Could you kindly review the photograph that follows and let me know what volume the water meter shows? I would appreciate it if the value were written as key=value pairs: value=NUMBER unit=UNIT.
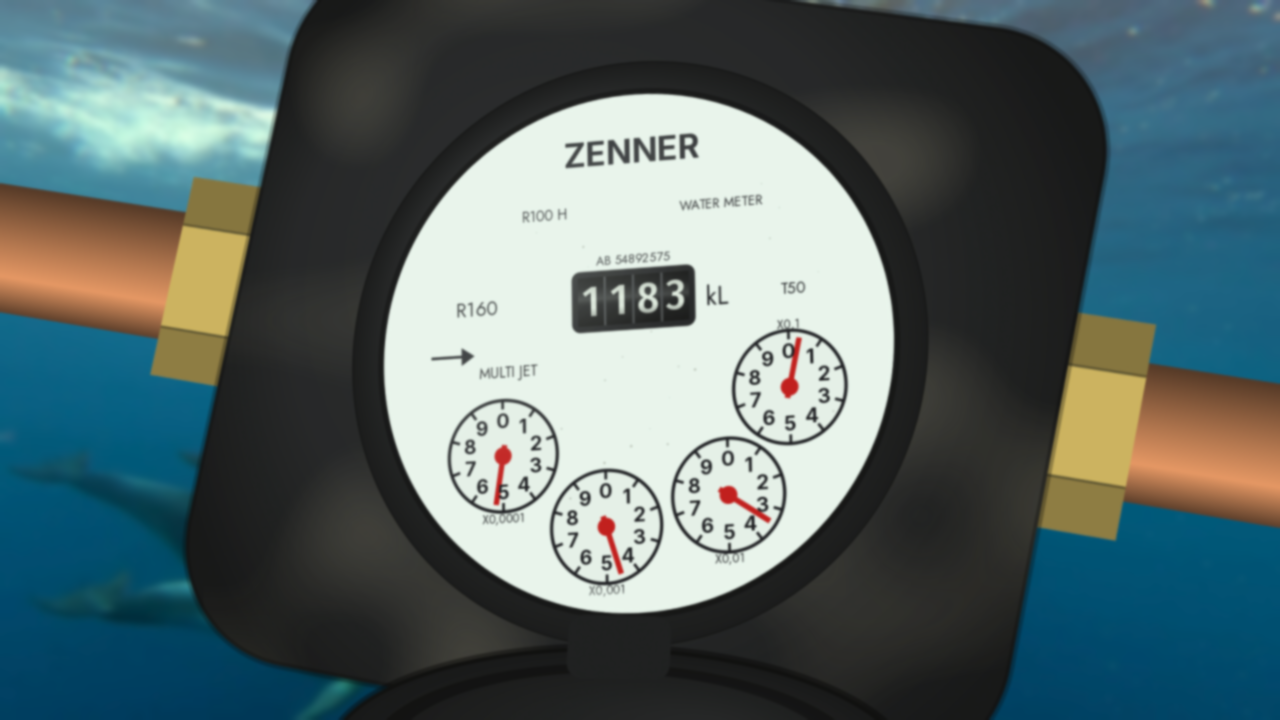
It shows value=1183.0345 unit=kL
